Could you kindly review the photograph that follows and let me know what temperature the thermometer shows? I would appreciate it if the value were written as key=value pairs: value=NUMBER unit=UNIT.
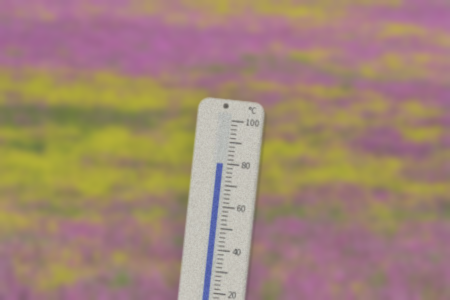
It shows value=80 unit=°C
